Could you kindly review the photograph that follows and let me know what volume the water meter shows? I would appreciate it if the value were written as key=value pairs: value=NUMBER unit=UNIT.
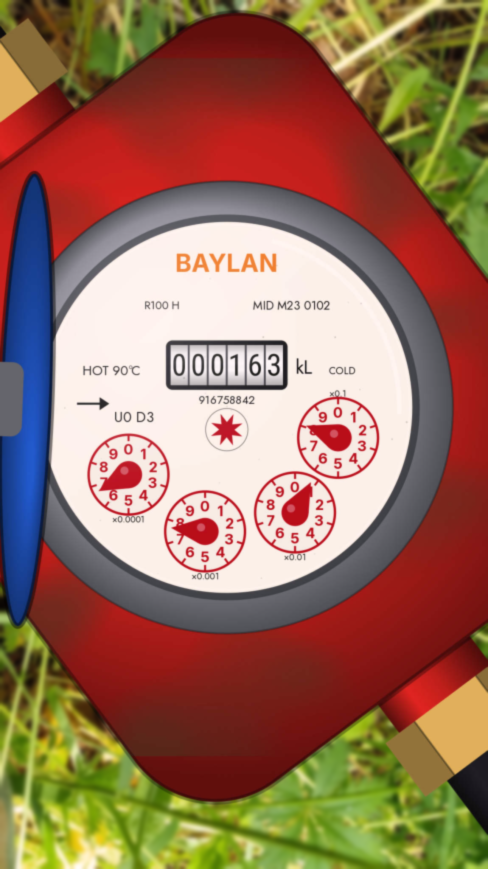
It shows value=163.8076 unit=kL
